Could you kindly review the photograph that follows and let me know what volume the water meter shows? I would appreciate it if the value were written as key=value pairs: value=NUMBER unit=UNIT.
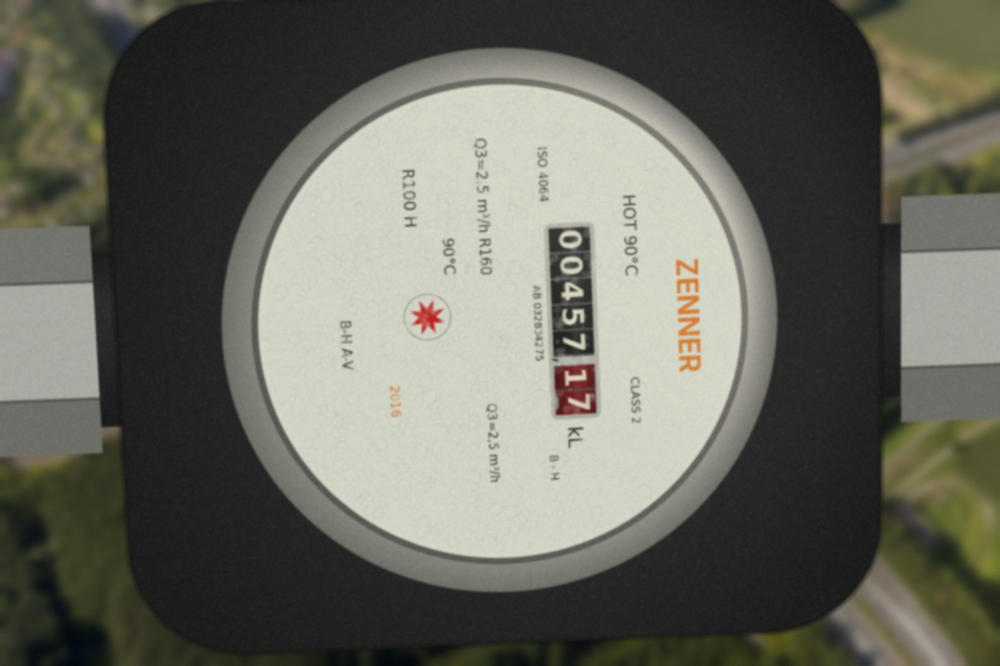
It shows value=457.17 unit=kL
